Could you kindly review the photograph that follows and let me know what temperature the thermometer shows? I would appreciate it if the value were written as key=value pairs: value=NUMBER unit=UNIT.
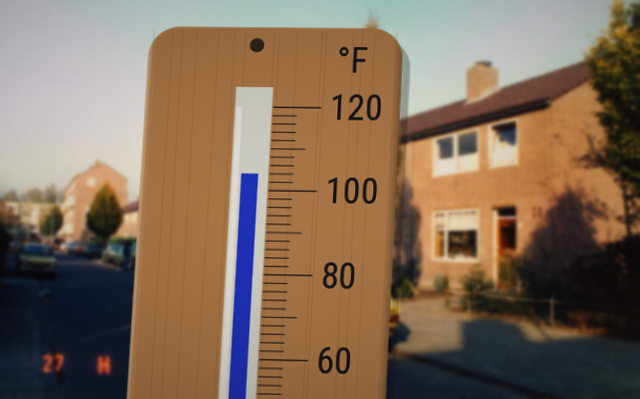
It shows value=104 unit=°F
